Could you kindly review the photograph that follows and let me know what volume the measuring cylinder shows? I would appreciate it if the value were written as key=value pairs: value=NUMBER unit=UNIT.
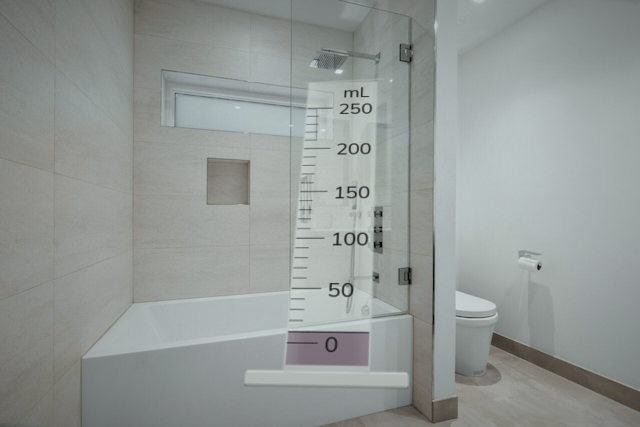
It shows value=10 unit=mL
